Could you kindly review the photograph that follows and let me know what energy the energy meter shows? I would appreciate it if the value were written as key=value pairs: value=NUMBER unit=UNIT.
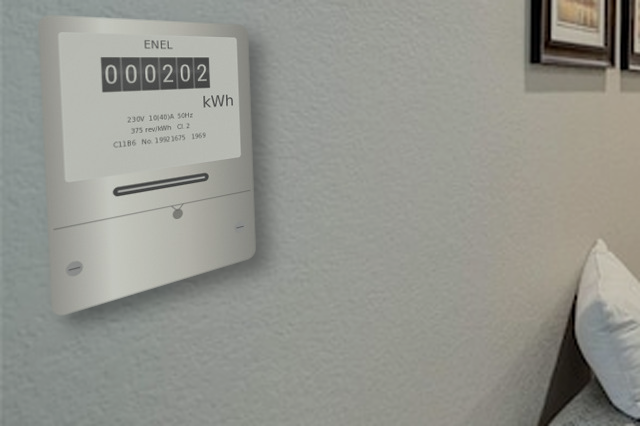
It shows value=202 unit=kWh
